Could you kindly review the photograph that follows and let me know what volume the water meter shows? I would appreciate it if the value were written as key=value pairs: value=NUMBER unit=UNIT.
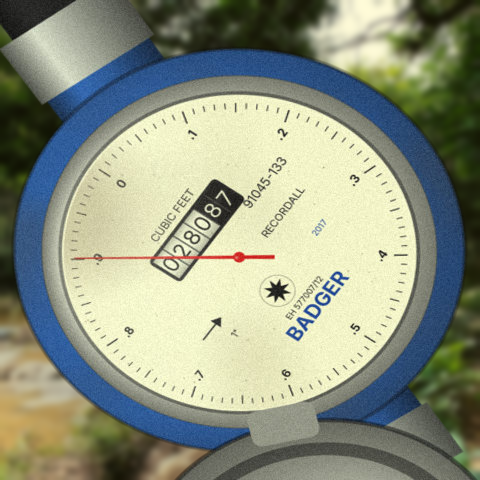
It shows value=28086.90 unit=ft³
